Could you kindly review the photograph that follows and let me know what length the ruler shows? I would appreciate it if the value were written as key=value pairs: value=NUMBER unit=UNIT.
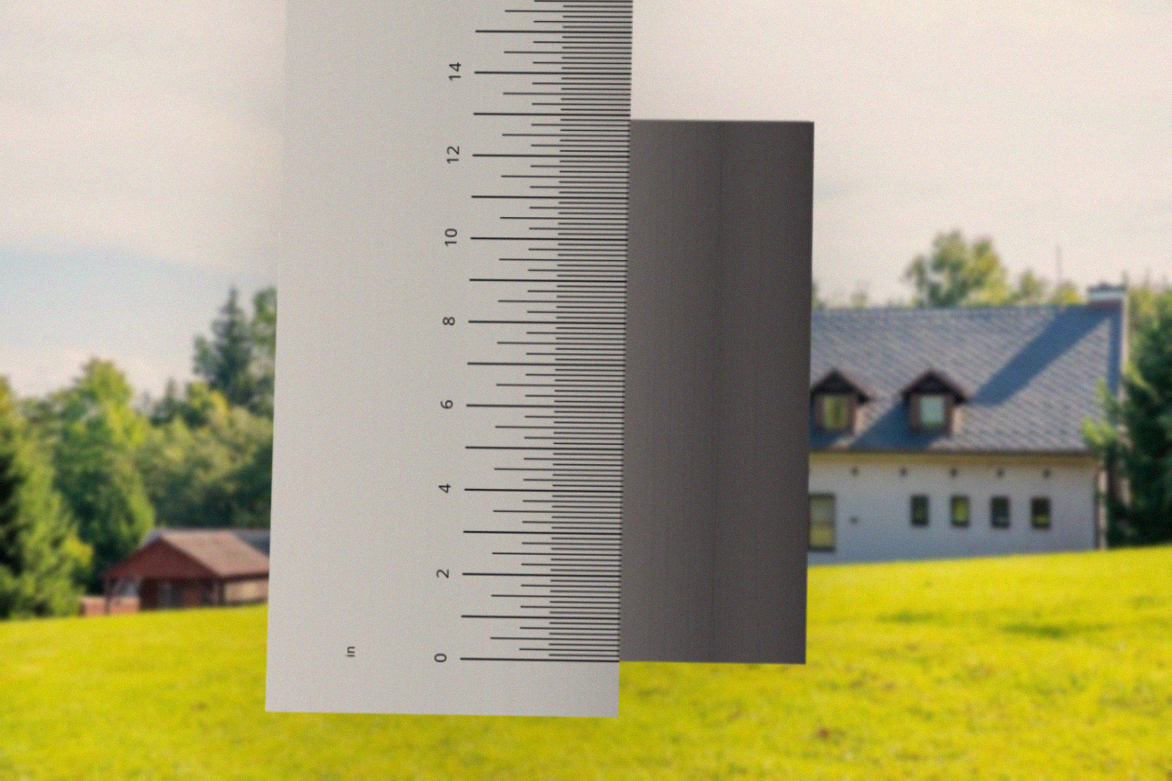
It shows value=12.875 unit=in
